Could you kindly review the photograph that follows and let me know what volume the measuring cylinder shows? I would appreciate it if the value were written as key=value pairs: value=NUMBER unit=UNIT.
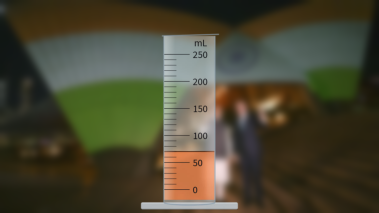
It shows value=70 unit=mL
